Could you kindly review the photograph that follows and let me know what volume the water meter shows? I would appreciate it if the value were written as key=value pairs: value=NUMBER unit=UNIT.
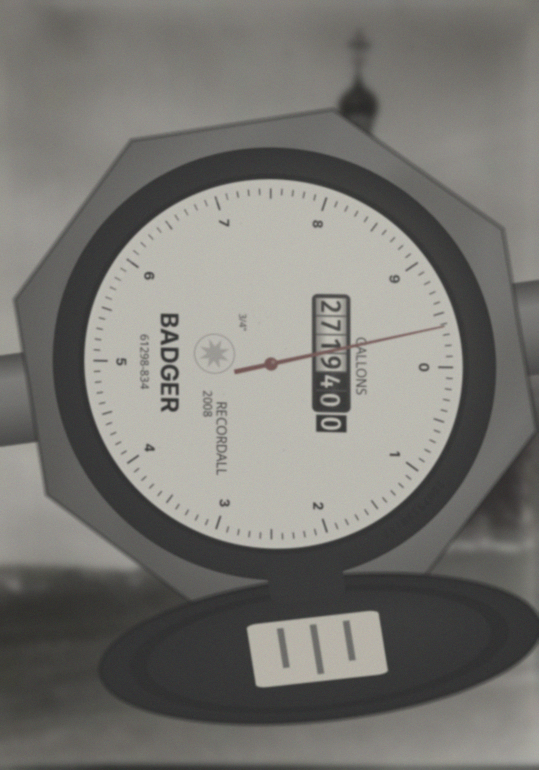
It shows value=2719399.6 unit=gal
